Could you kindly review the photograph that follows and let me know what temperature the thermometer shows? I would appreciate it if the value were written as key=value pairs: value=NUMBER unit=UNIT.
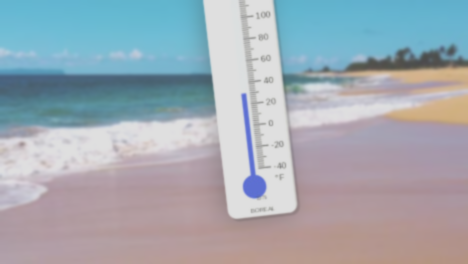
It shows value=30 unit=°F
